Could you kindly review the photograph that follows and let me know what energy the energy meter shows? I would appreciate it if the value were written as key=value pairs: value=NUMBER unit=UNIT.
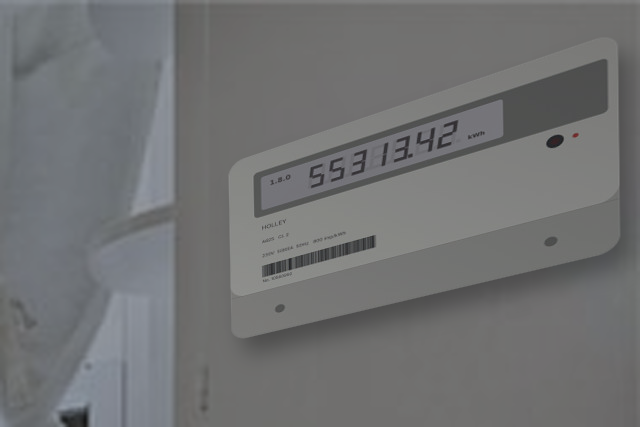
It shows value=55313.42 unit=kWh
